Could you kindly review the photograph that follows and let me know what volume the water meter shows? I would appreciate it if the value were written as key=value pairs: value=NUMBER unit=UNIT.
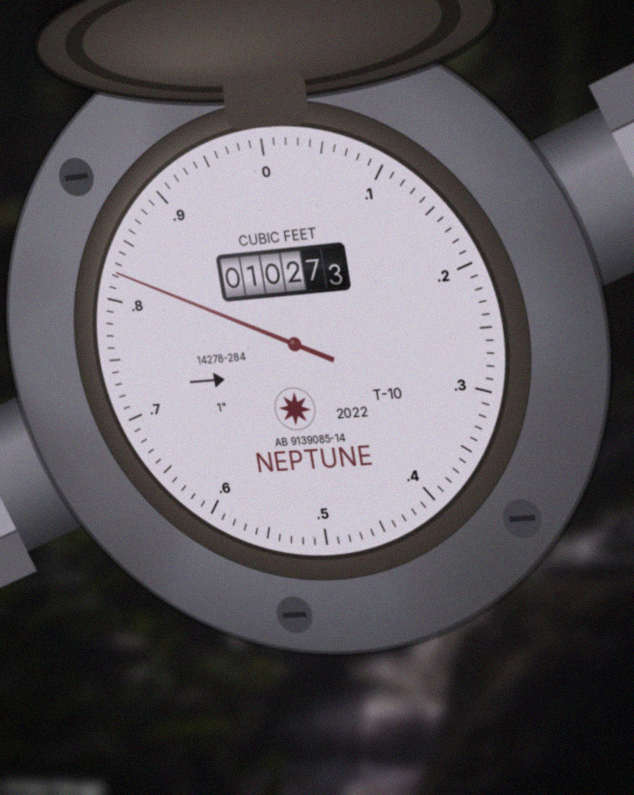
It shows value=10272.82 unit=ft³
